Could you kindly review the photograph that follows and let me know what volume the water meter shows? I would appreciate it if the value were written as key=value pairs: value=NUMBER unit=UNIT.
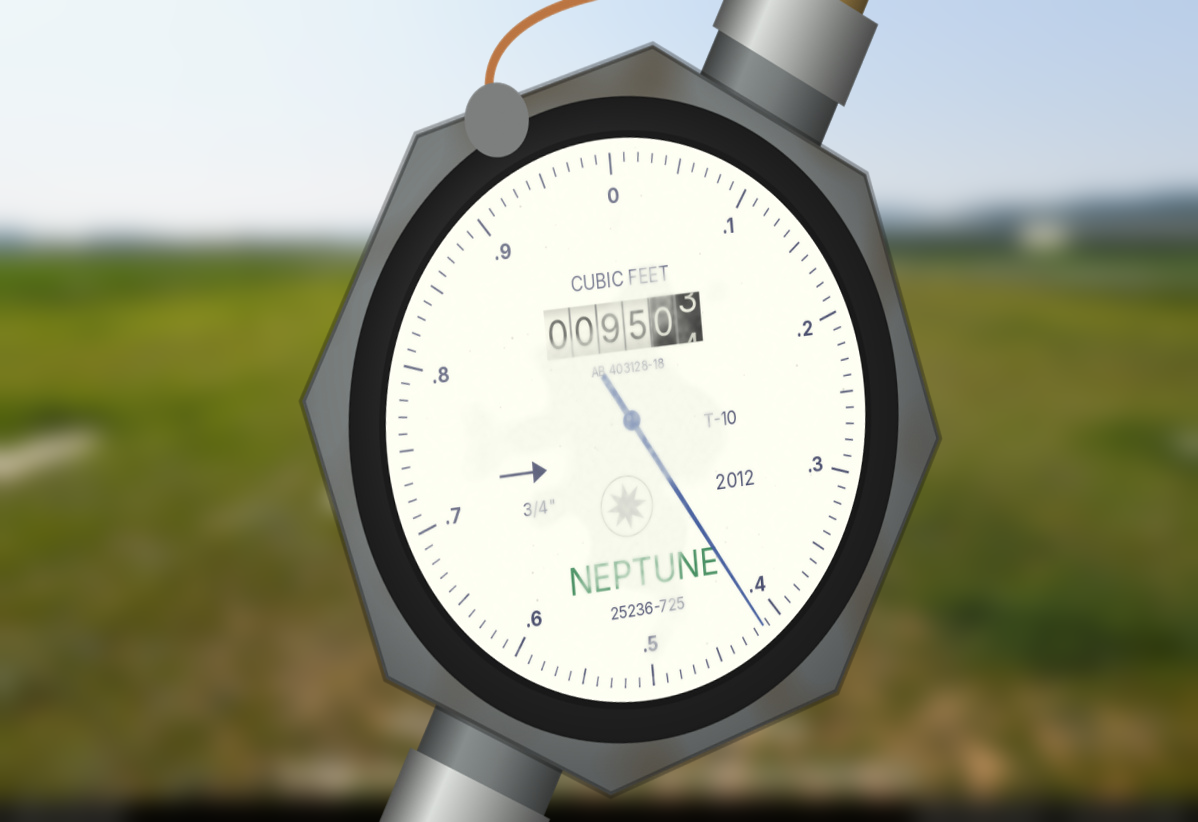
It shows value=9503.41 unit=ft³
